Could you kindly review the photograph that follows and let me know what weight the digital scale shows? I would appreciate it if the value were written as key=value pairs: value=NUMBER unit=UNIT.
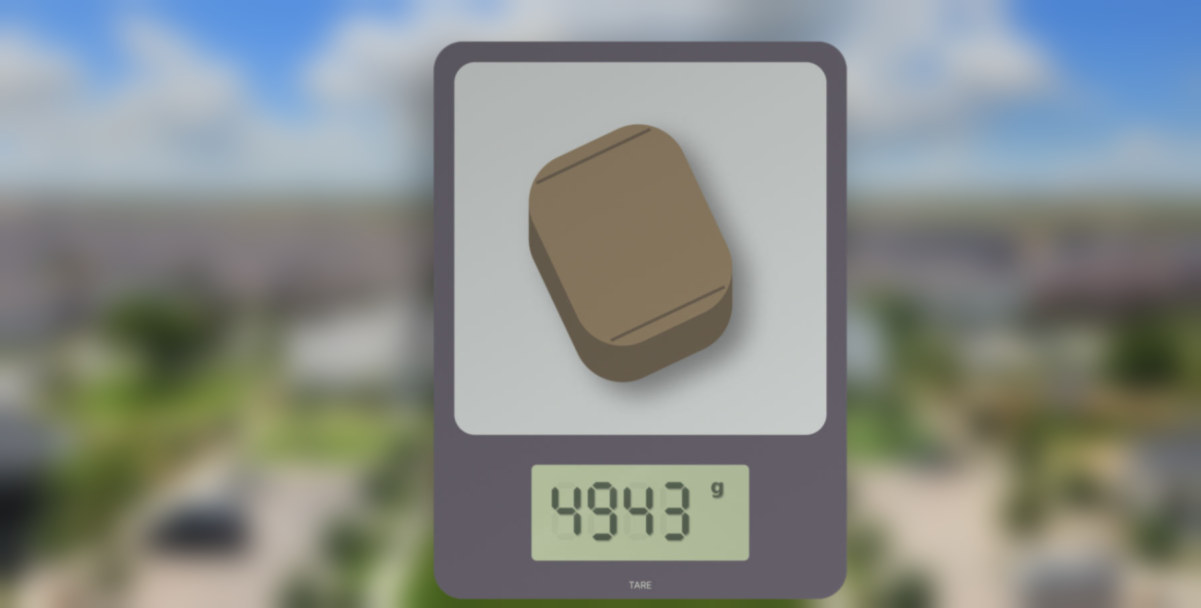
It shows value=4943 unit=g
